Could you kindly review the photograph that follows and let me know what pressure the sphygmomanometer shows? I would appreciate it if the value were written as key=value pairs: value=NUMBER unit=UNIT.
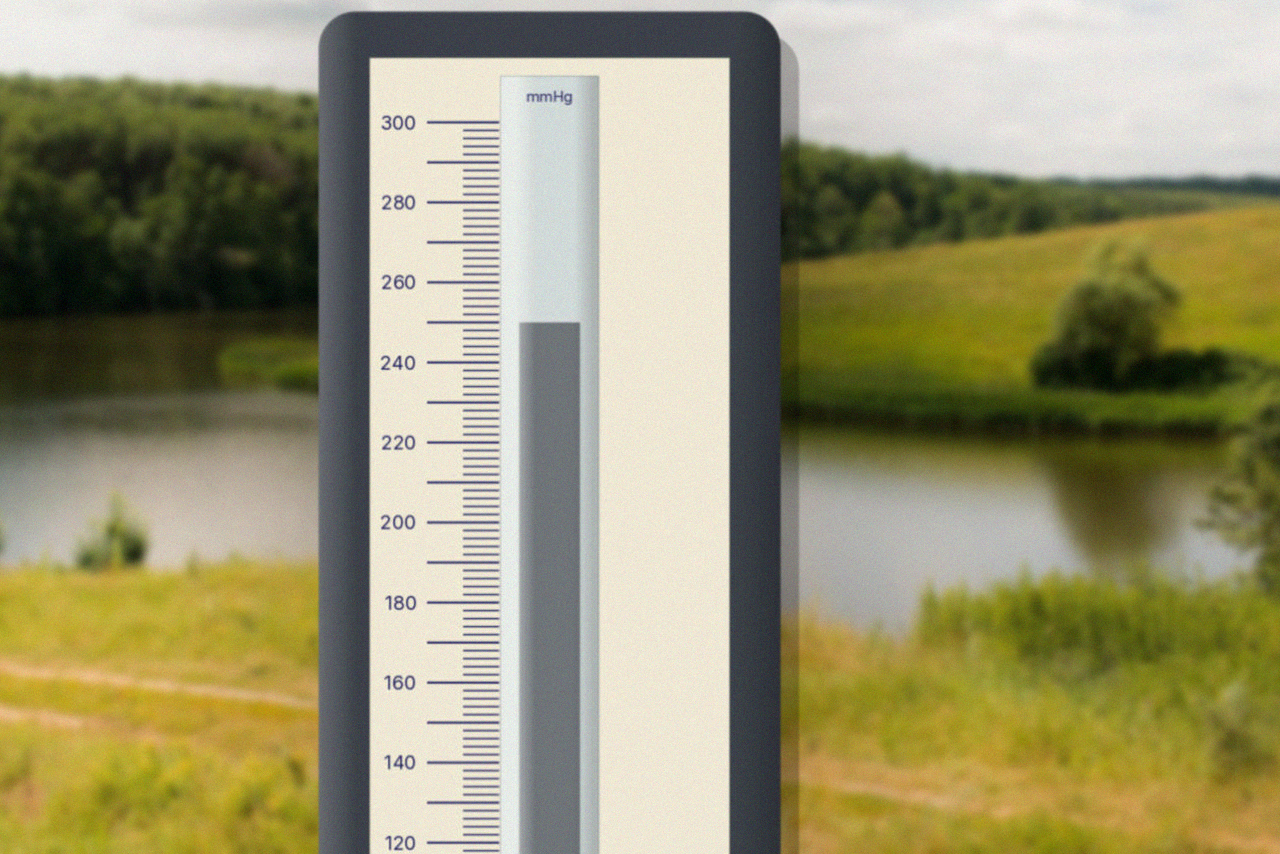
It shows value=250 unit=mmHg
